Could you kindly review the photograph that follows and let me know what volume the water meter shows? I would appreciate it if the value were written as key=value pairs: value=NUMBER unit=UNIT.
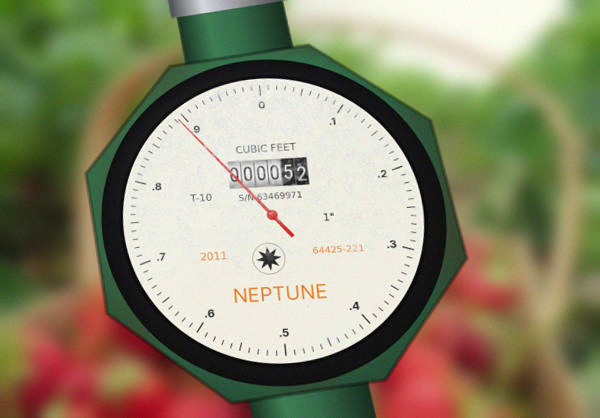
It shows value=51.89 unit=ft³
